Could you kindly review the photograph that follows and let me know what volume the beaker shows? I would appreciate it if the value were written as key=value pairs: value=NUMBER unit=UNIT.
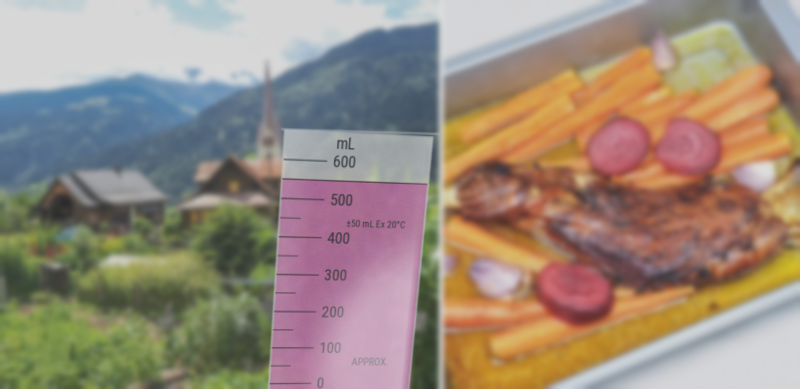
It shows value=550 unit=mL
